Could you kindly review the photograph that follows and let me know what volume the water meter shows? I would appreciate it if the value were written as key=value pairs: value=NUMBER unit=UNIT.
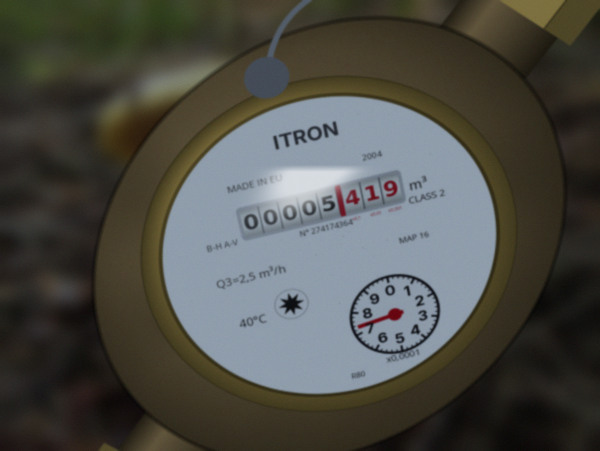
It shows value=5.4197 unit=m³
